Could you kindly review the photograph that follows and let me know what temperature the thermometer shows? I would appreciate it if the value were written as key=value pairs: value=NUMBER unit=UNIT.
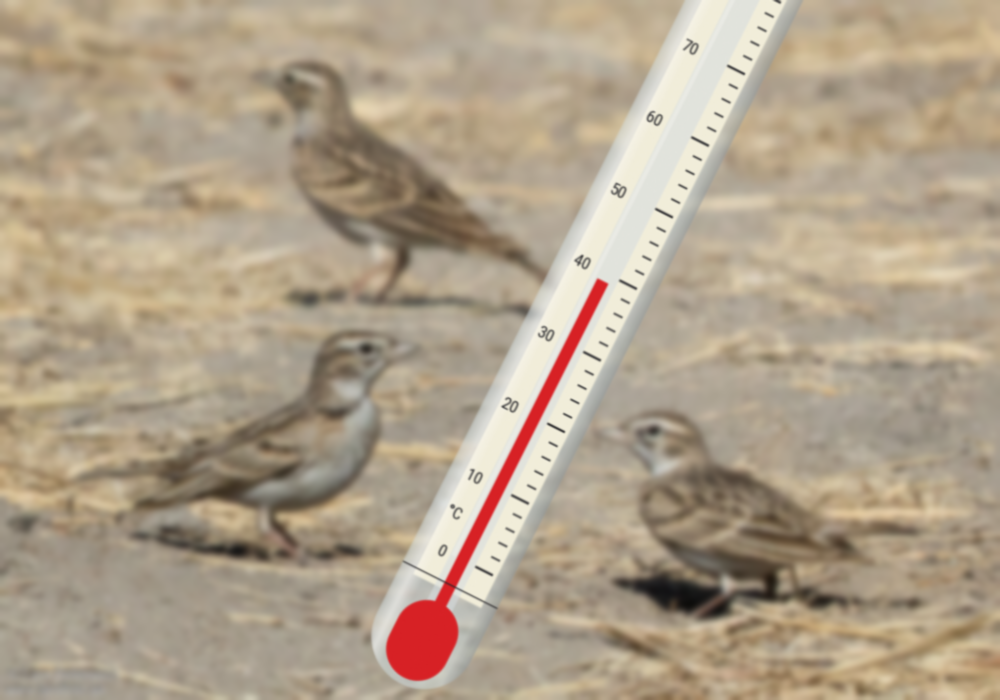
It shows value=39 unit=°C
